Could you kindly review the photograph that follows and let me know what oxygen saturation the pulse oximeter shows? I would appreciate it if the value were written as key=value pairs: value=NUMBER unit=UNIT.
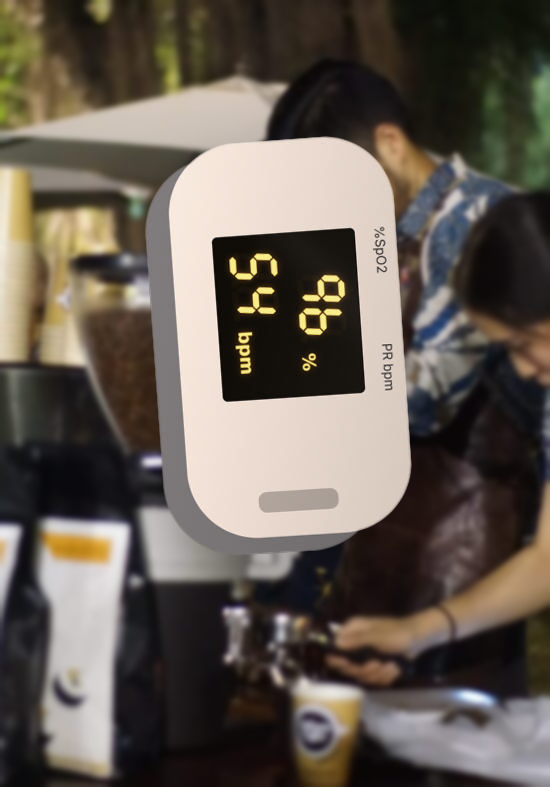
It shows value=96 unit=%
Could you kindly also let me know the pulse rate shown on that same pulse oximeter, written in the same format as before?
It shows value=54 unit=bpm
